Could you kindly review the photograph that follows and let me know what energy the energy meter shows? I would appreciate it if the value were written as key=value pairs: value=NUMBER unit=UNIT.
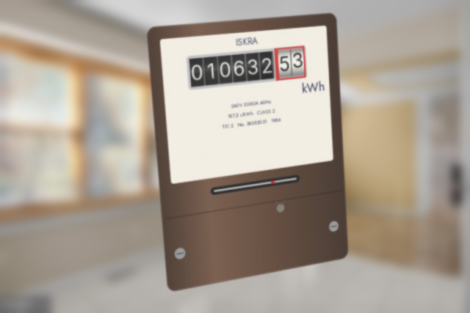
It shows value=10632.53 unit=kWh
